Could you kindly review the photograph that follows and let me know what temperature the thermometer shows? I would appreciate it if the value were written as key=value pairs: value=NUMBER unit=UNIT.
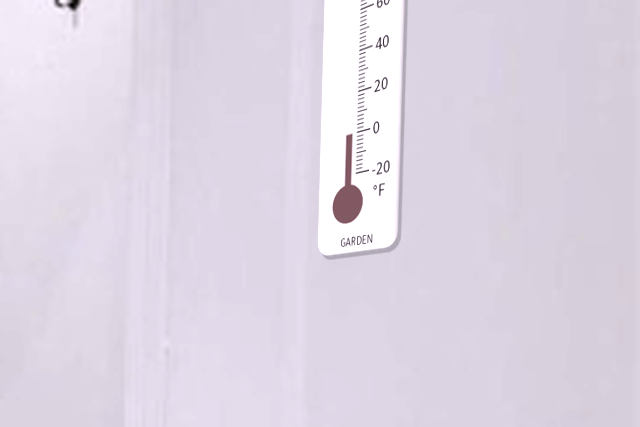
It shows value=0 unit=°F
